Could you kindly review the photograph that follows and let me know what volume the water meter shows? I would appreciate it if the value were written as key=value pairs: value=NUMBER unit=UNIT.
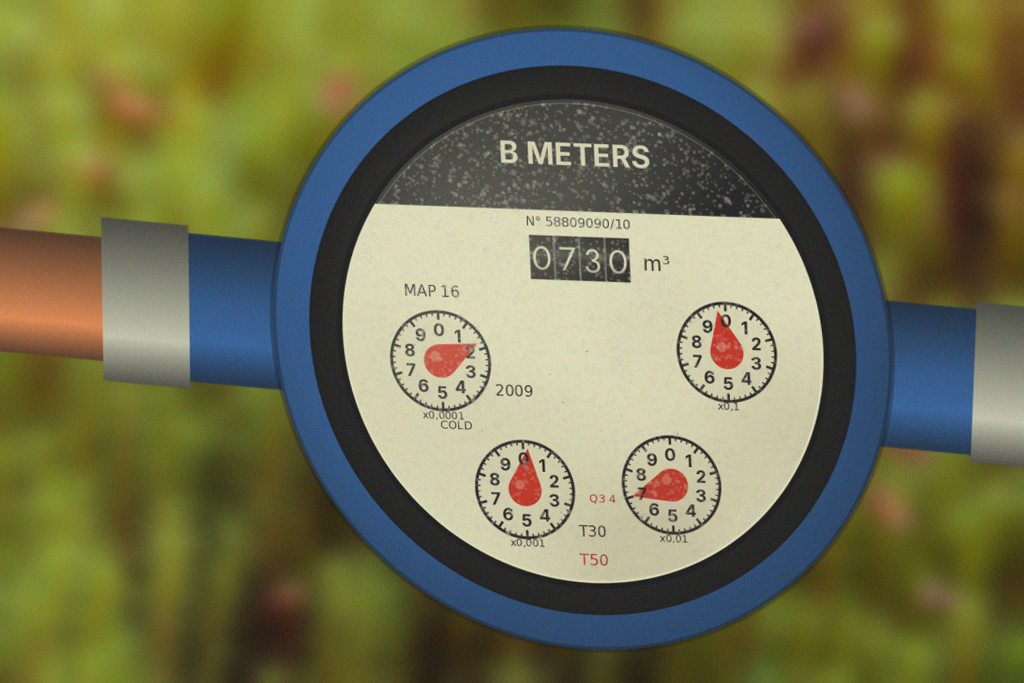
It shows value=729.9701 unit=m³
